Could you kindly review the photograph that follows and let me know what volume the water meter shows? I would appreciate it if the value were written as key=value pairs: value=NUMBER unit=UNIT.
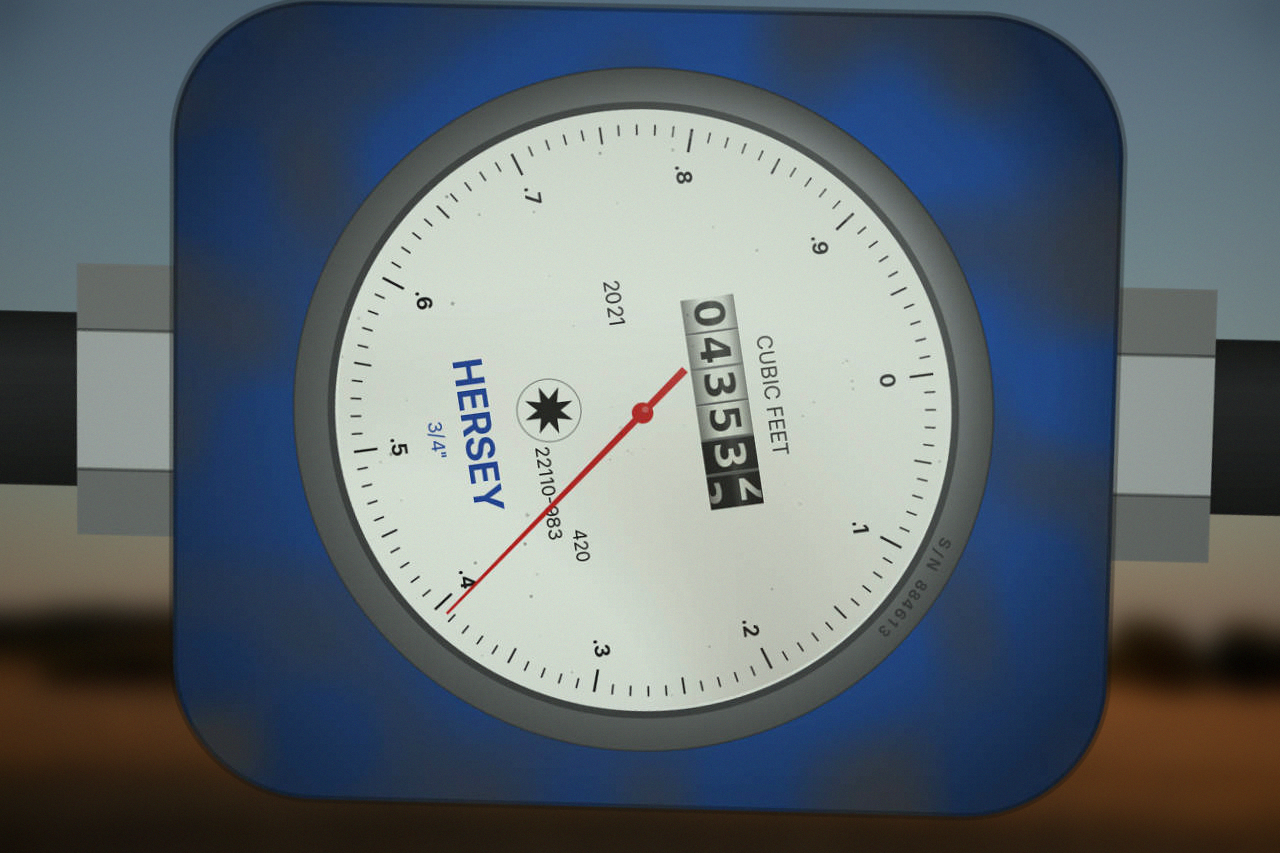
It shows value=43532.39 unit=ft³
